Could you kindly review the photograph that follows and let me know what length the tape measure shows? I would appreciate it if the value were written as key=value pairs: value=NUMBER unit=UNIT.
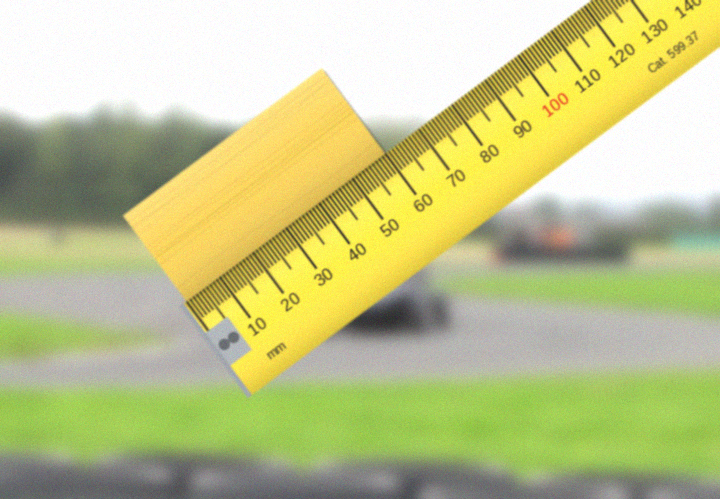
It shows value=60 unit=mm
